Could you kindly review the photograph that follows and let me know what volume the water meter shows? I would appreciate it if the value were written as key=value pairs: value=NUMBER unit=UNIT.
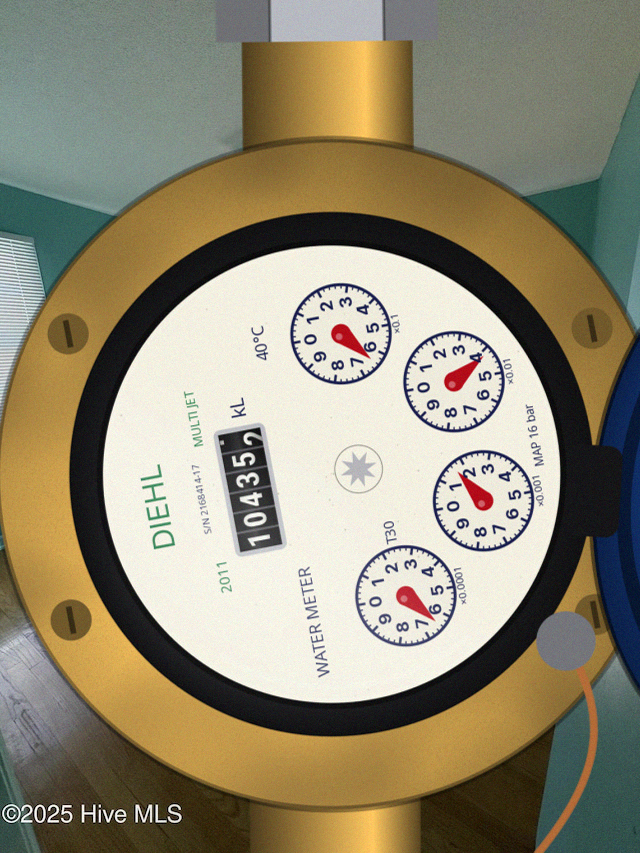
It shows value=104351.6416 unit=kL
